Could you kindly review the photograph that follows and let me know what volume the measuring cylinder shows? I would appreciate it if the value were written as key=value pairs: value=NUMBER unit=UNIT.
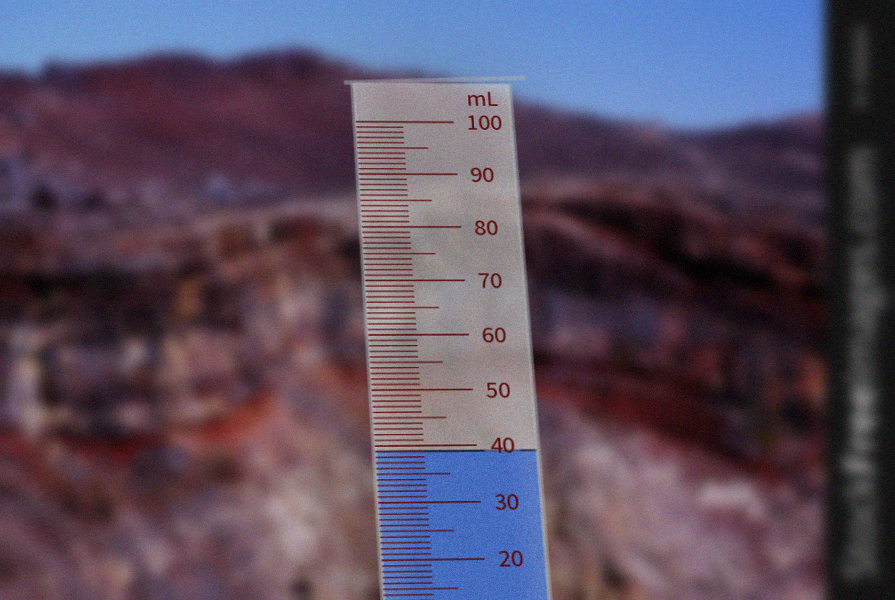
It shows value=39 unit=mL
